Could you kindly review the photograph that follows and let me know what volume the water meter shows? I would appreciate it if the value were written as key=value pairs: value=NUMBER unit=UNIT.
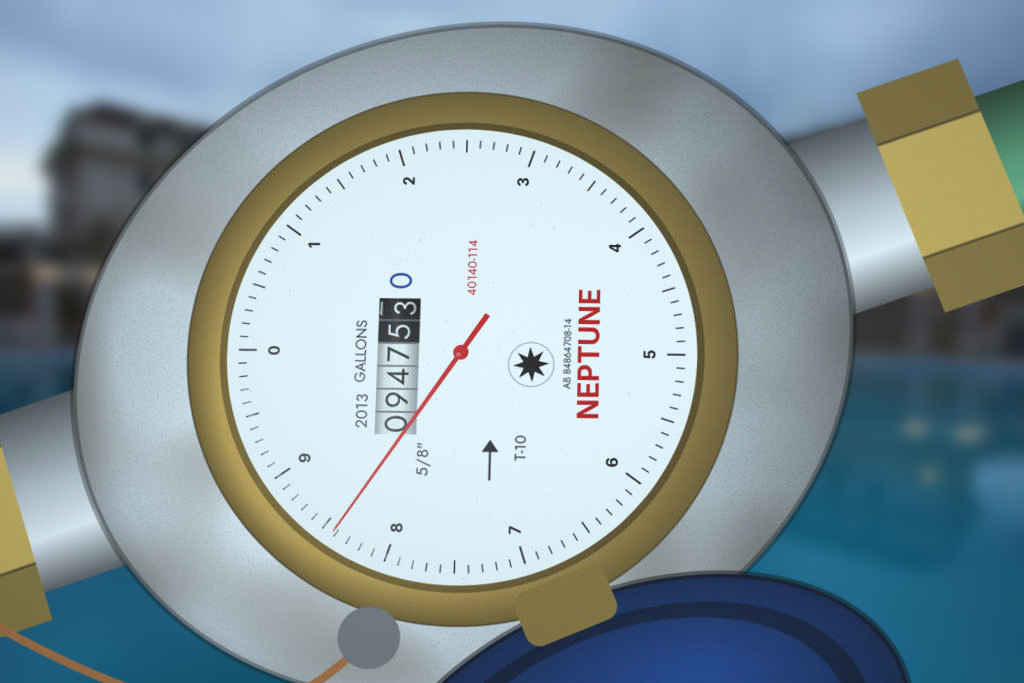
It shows value=947528.4 unit=gal
